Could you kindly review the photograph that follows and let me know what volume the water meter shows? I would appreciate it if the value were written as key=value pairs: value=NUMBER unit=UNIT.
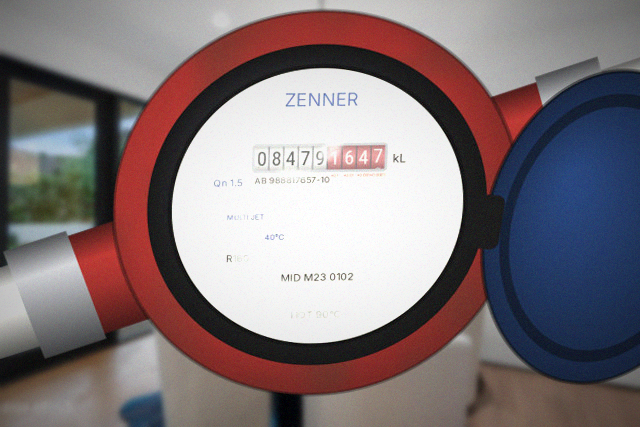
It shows value=8479.1647 unit=kL
